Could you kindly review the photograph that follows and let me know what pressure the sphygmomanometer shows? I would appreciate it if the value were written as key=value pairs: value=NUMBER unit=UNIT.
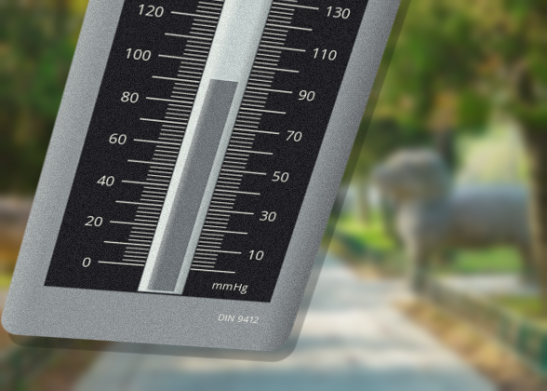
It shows value=92 unit=mmHg
